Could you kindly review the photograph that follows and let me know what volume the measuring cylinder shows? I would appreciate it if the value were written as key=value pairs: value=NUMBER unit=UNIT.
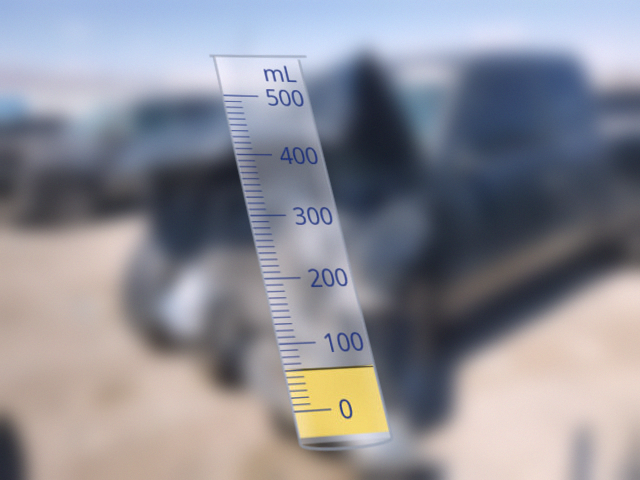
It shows value=60 unit=mL
